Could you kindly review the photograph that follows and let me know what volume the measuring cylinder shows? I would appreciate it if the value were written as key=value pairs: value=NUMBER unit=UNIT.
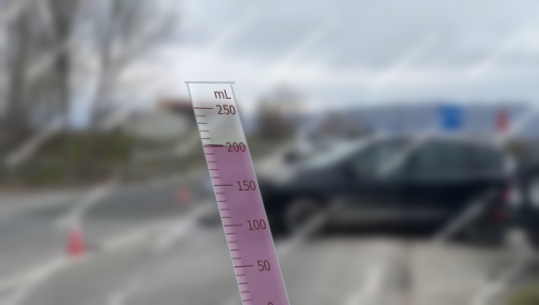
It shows value=200 unit=mL
